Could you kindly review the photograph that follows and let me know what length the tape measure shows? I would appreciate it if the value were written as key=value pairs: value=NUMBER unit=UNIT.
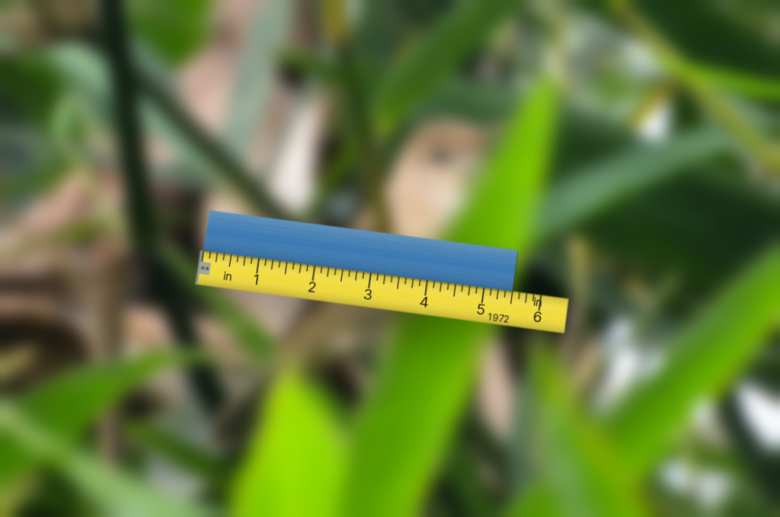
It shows value=5.5 unit=in
